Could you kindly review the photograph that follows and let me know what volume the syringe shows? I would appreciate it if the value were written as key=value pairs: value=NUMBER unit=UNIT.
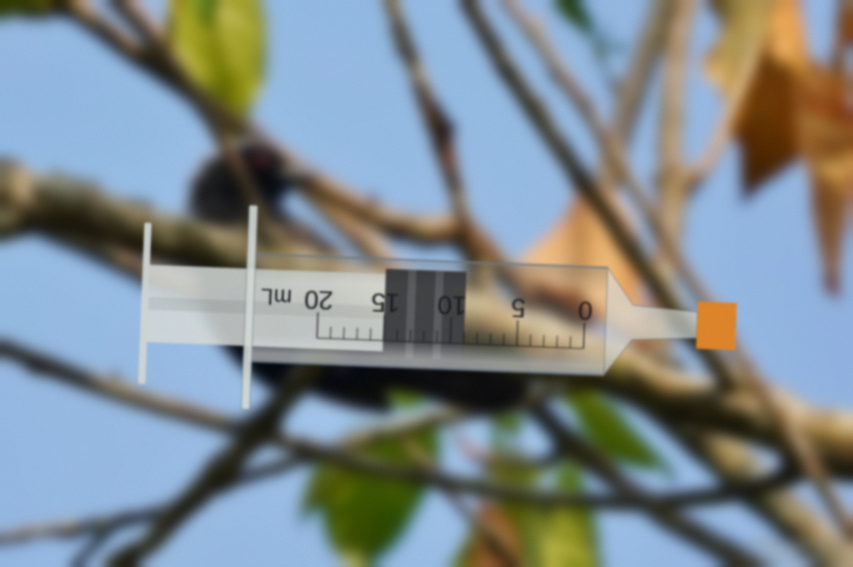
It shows value=9 unit=mL
